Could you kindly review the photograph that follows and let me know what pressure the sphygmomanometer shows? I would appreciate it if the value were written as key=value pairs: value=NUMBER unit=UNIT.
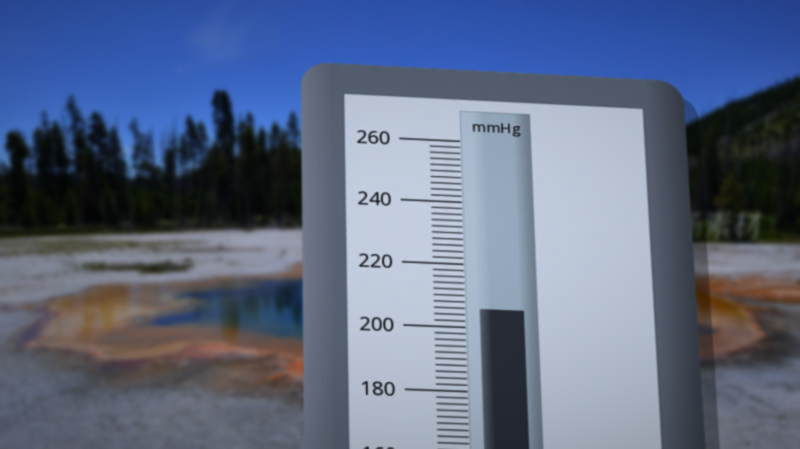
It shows value=206 unit=mmHg
